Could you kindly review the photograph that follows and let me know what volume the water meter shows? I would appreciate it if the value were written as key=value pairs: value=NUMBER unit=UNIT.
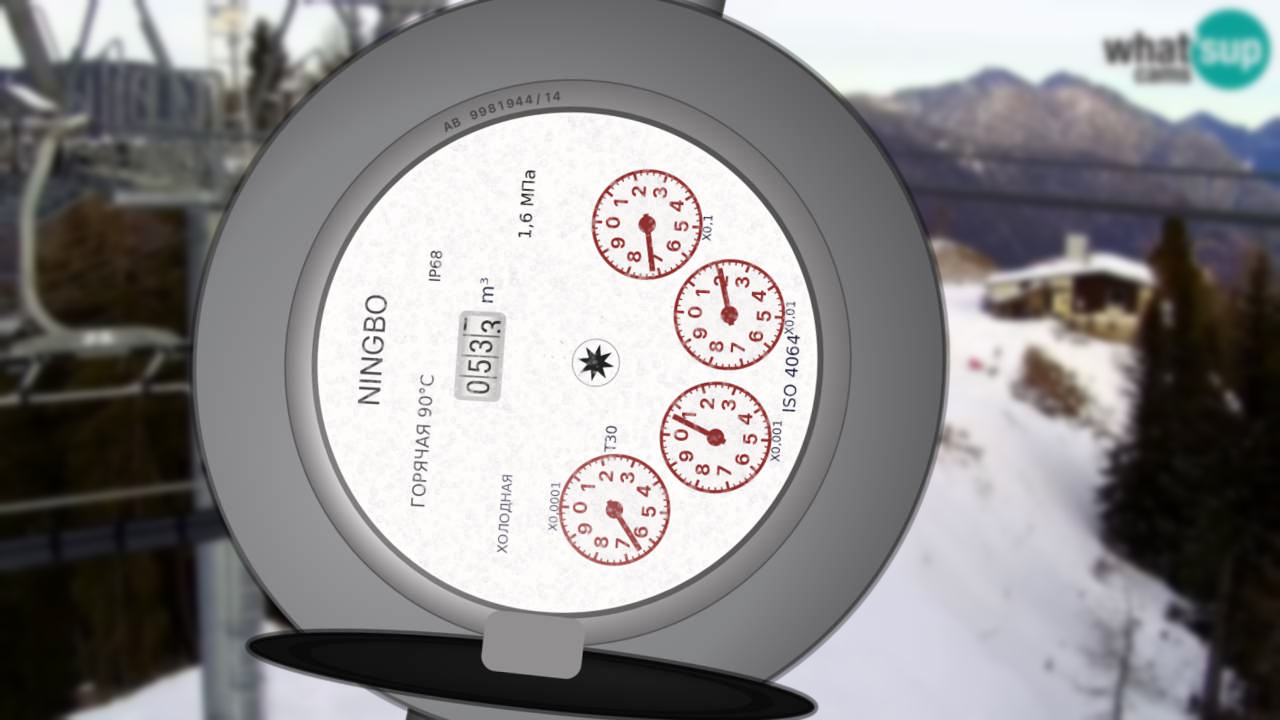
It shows value=532.7206 unit=m³
